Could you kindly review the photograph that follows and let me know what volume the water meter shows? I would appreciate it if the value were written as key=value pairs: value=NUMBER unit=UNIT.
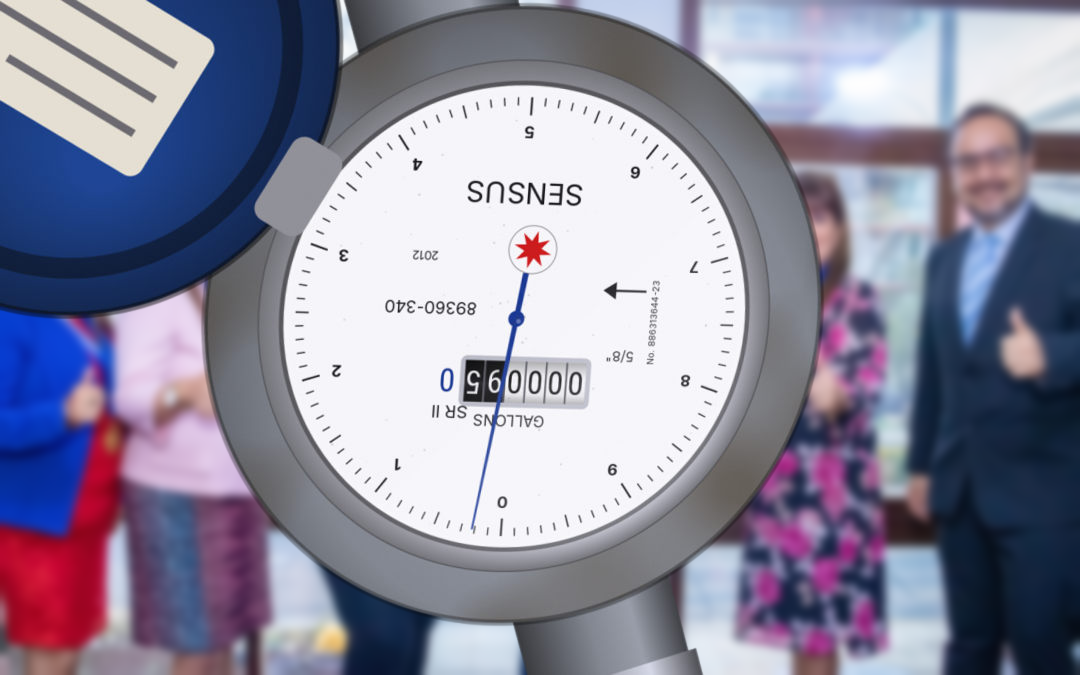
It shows value=950.2 unit=gal
